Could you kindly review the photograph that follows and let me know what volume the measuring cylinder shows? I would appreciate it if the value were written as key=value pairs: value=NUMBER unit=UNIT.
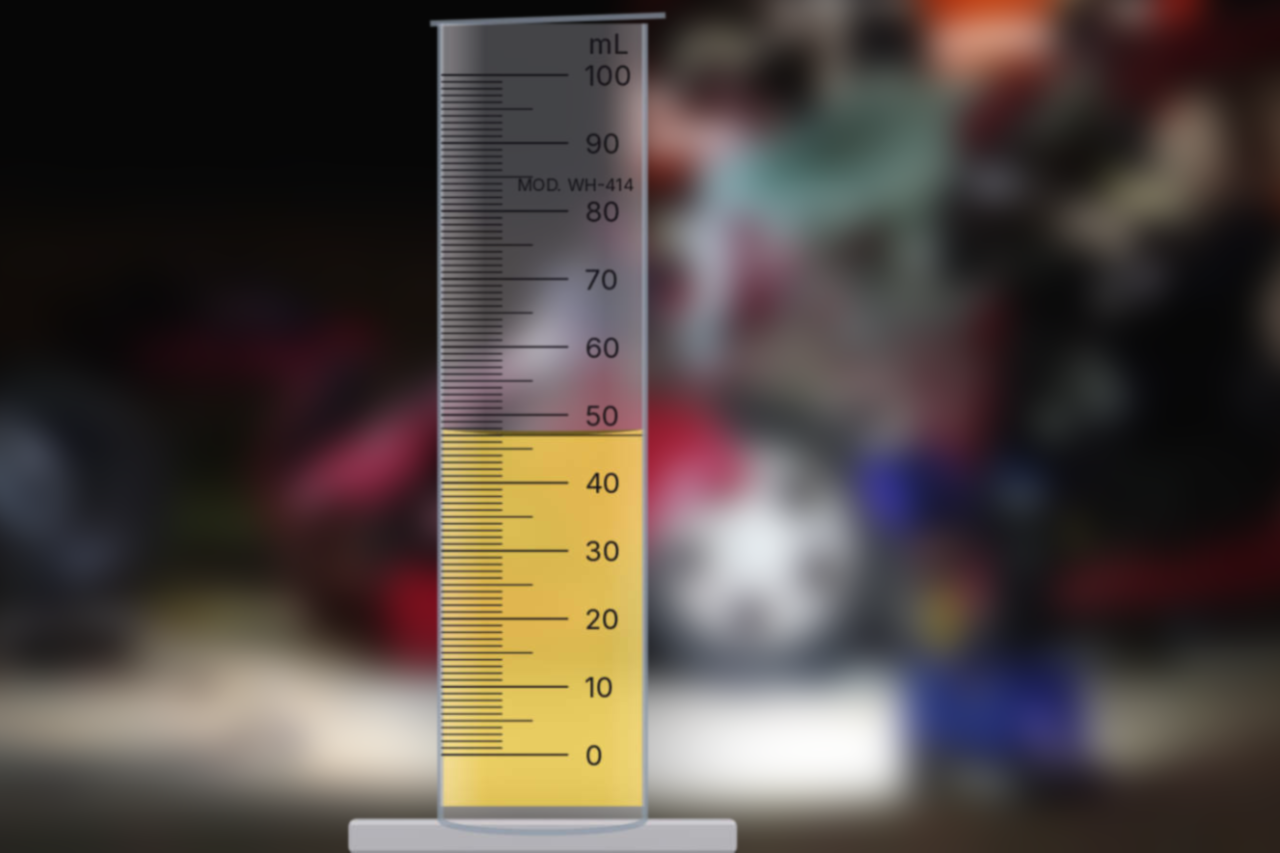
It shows value=47 unit=mL
